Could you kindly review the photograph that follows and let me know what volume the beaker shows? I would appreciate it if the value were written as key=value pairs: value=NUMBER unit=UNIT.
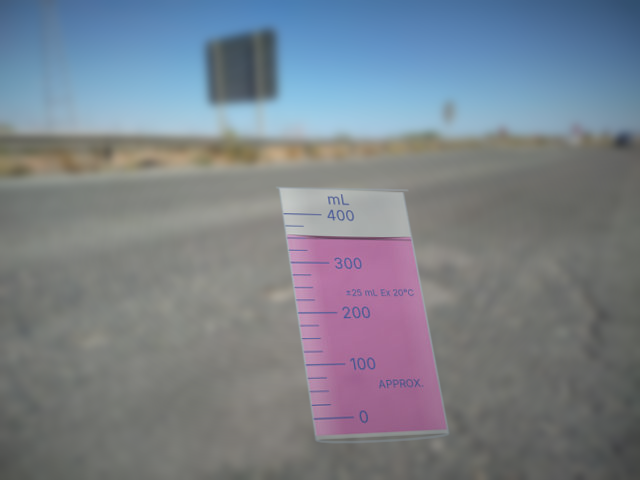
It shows value=350 unit=mL
